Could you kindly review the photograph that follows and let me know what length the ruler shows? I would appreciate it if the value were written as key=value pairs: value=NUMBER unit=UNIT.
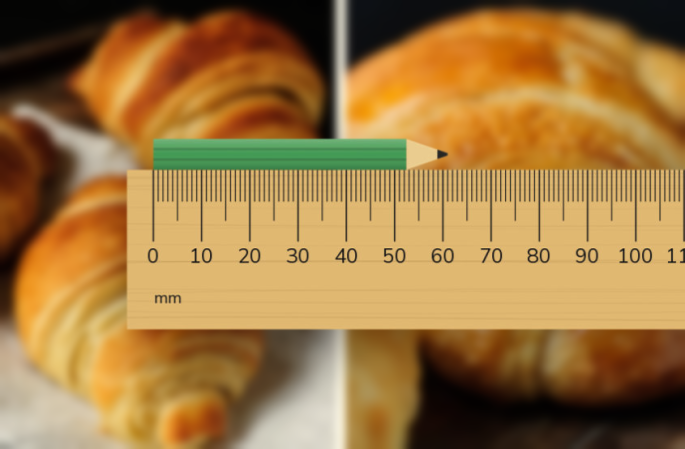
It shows value=61 unit=mm
